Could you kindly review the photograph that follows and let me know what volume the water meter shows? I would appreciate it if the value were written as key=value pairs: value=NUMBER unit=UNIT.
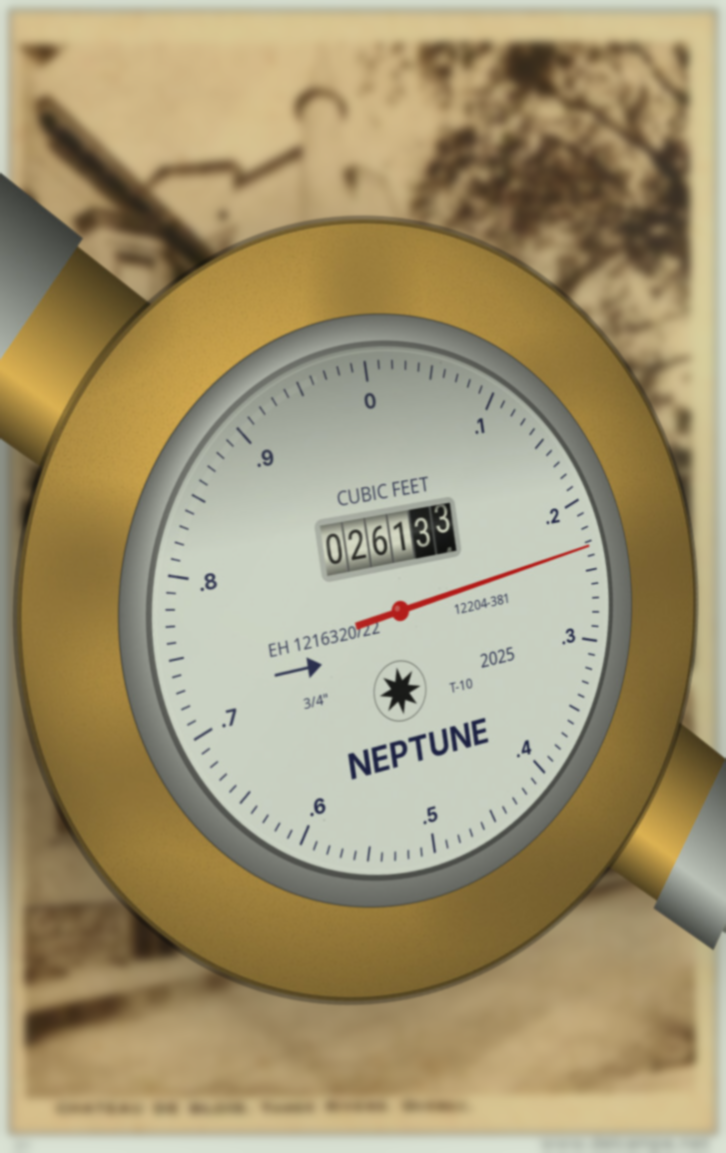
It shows value=26133.23 unit=ft³
